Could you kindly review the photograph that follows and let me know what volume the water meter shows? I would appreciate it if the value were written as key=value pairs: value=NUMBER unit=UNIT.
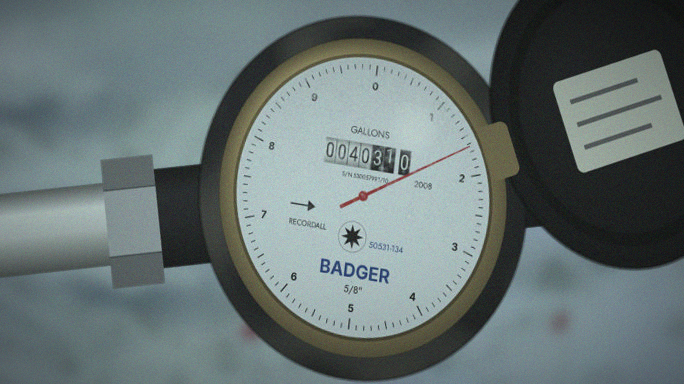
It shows value=40311.6 unit=gal
